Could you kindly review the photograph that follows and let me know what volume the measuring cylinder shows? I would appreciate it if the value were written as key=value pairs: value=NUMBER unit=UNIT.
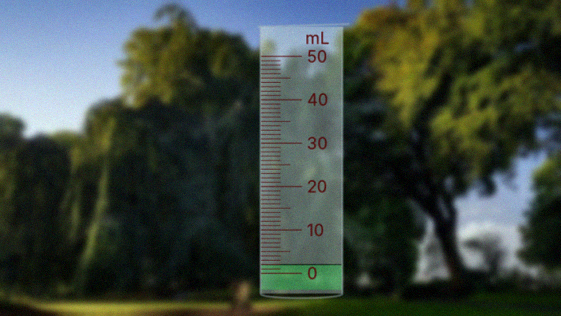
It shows value=2 unit=mL
